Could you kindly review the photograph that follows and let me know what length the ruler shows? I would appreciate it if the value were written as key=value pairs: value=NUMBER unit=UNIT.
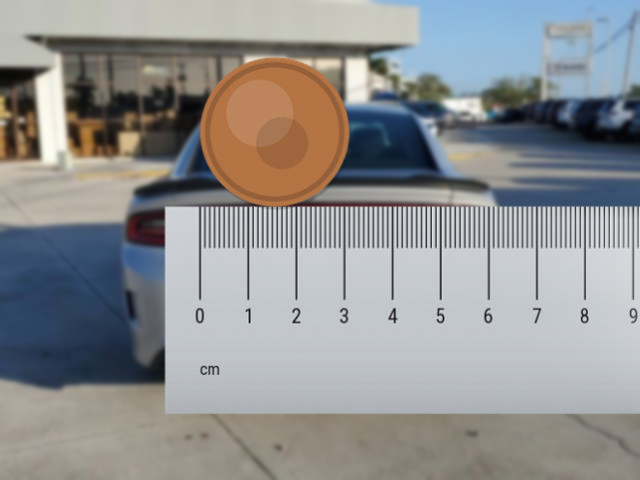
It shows value=3.1 unit=cm
